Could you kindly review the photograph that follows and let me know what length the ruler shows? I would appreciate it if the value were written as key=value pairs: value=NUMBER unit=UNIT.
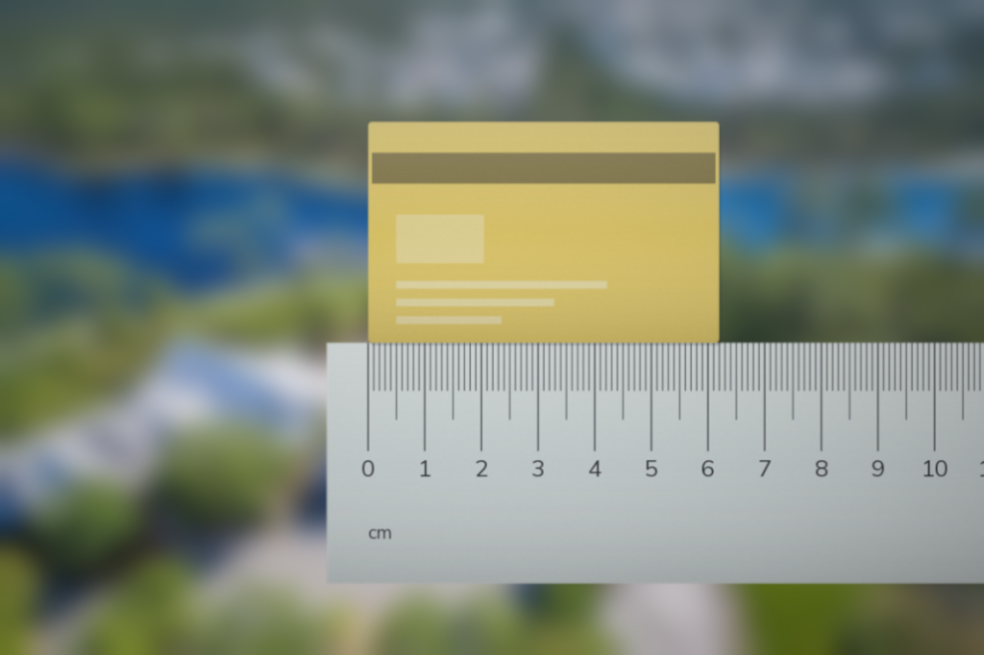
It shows value=6.2 unit=cm
